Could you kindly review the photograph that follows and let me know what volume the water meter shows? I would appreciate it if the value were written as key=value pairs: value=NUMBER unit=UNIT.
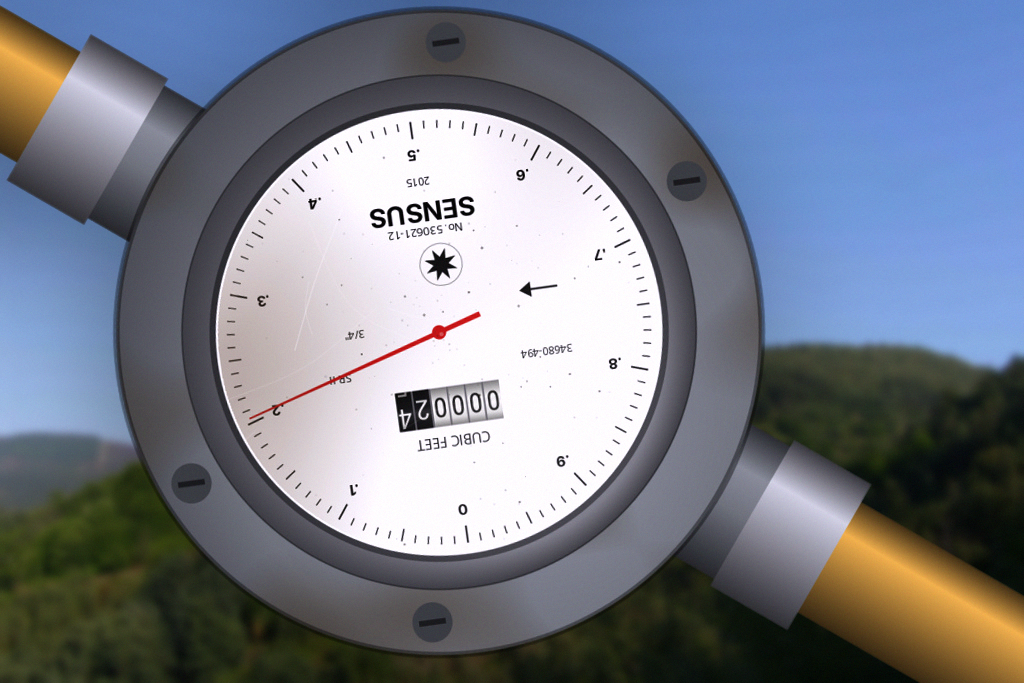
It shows value=24.20 unit=ft³
